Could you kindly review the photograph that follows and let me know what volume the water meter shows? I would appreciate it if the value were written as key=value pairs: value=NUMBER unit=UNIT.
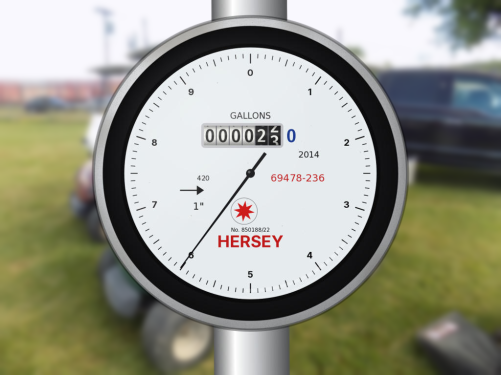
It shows value=226.0 unit=gal
